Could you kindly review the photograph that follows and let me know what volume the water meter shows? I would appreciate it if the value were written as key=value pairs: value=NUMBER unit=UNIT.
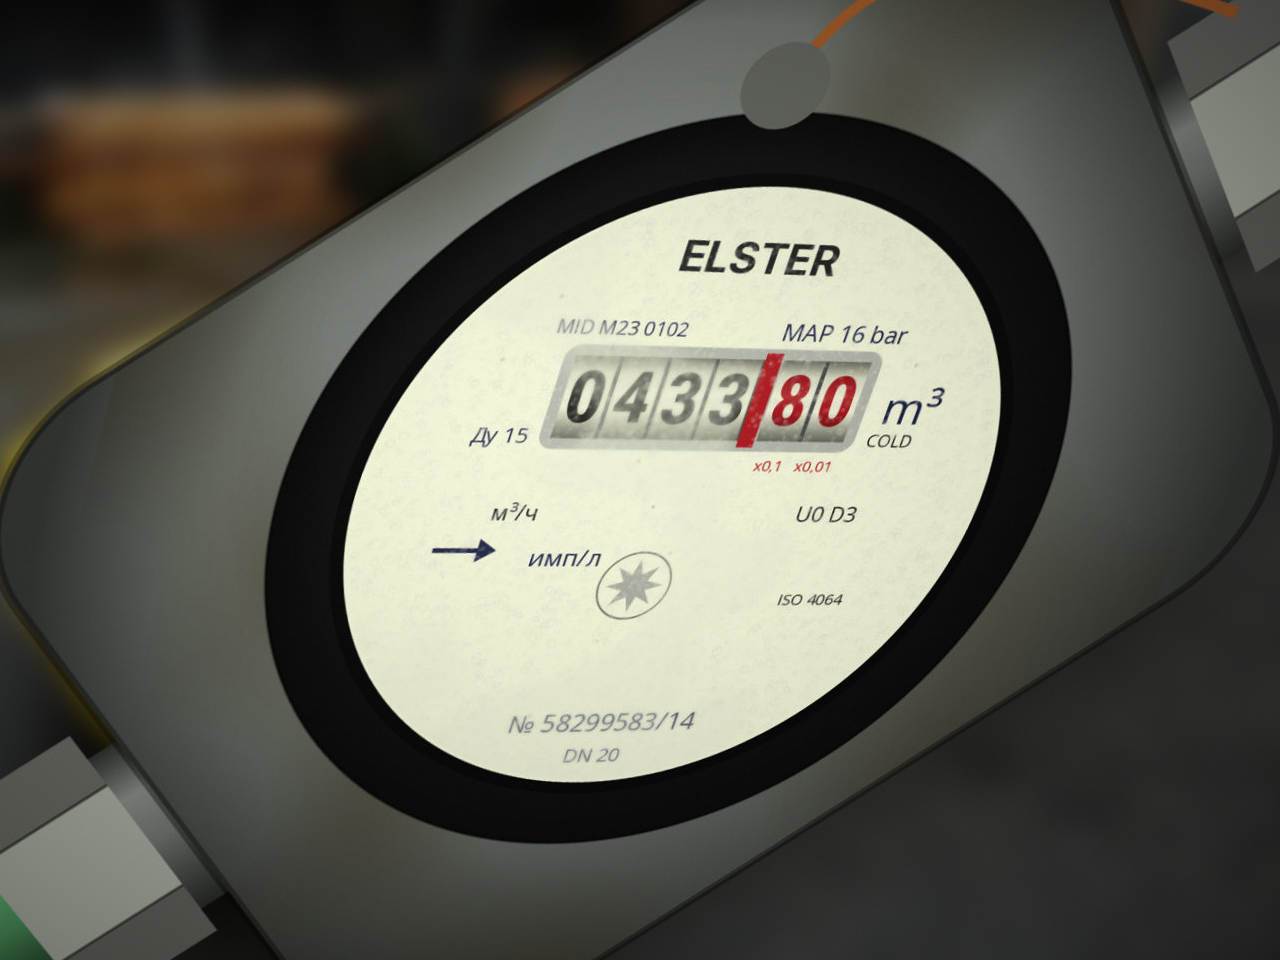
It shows value=433.80 unit=m³
